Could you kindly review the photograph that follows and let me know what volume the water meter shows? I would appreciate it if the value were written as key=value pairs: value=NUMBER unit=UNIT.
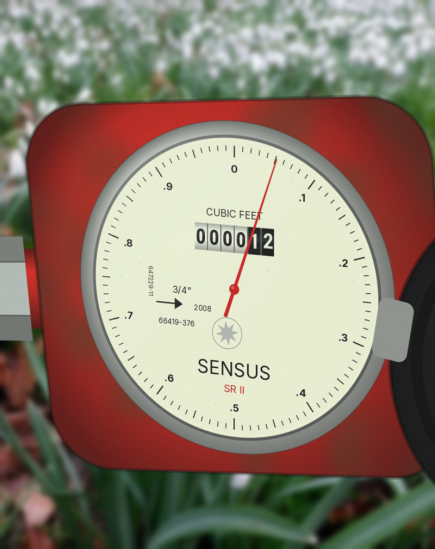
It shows value=12.05 unit=ft³
